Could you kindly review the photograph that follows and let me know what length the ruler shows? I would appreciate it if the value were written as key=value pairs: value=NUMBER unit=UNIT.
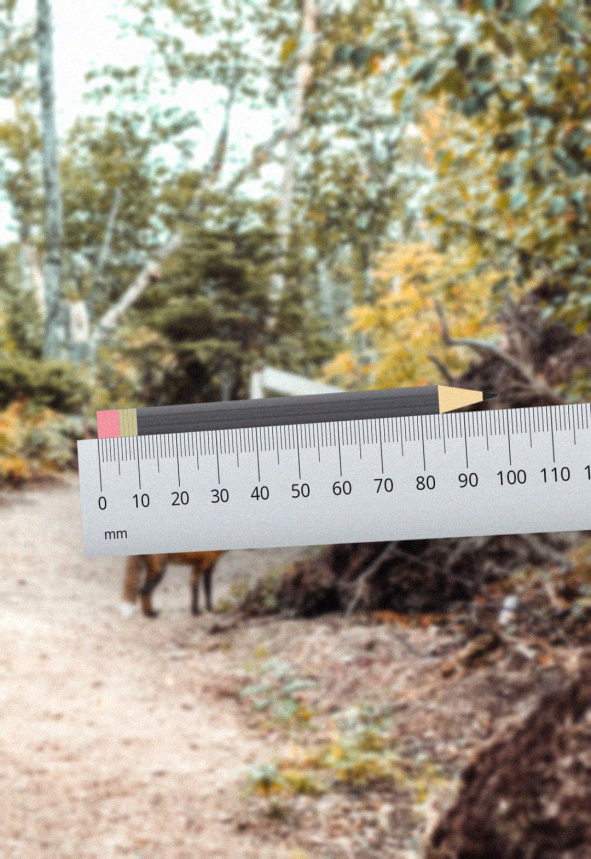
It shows value=98 unit=mm
